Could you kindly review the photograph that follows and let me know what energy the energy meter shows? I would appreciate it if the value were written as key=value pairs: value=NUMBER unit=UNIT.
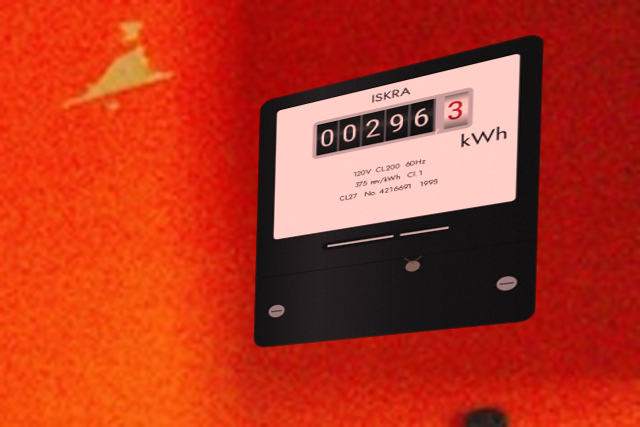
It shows value=296.3 unit=kWh
